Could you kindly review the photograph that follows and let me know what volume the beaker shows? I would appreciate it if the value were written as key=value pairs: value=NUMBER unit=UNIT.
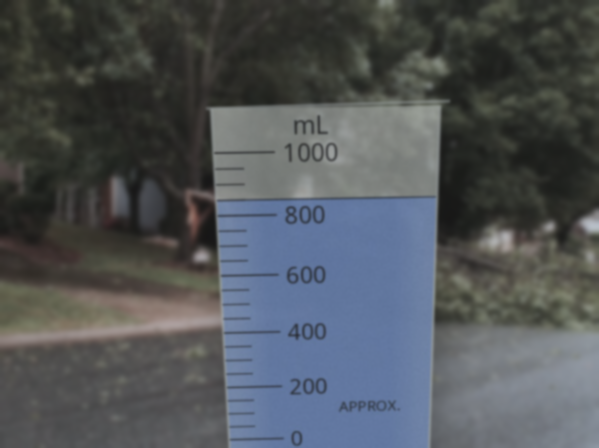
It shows value=850 unit=mL
